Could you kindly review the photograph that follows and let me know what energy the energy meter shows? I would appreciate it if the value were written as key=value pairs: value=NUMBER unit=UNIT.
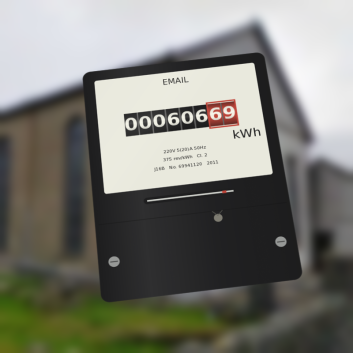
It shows value=606.69 unit=kWh
